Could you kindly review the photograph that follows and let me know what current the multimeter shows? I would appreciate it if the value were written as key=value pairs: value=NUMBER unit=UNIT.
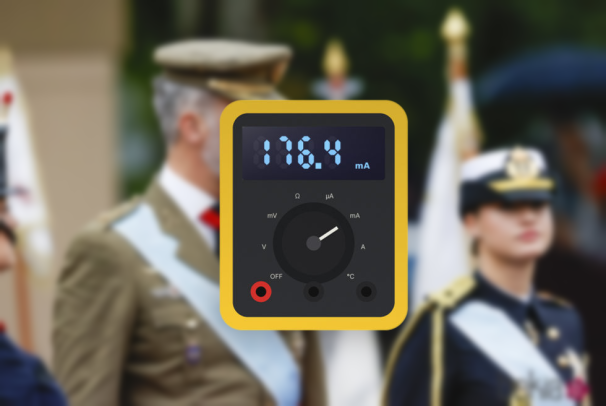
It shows value=176.4 unit=mA
